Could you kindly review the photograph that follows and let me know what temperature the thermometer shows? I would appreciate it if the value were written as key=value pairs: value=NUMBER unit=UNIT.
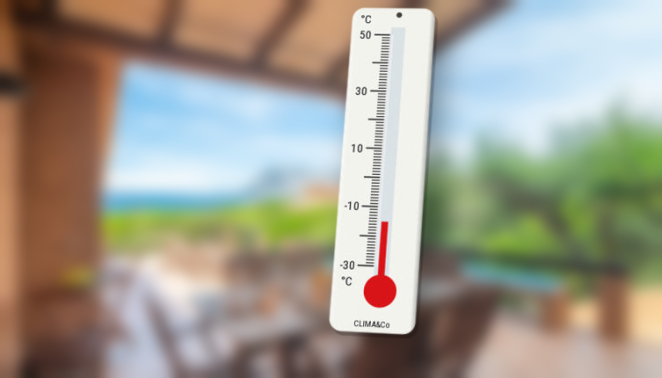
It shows value=-15 unit=°C
